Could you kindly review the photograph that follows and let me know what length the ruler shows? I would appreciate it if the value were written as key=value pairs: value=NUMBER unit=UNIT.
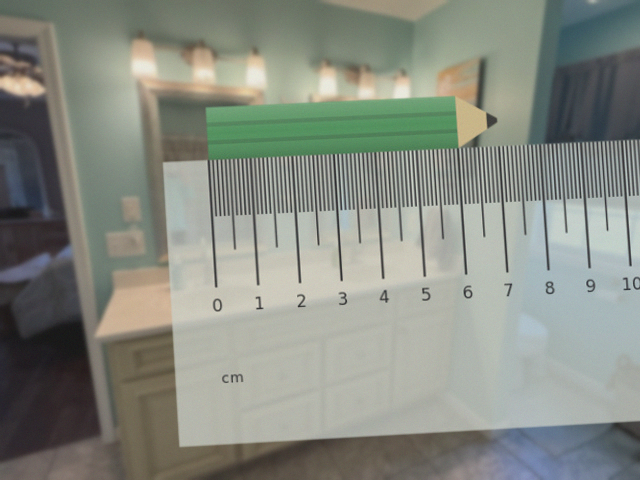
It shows value=7 unit=cm
